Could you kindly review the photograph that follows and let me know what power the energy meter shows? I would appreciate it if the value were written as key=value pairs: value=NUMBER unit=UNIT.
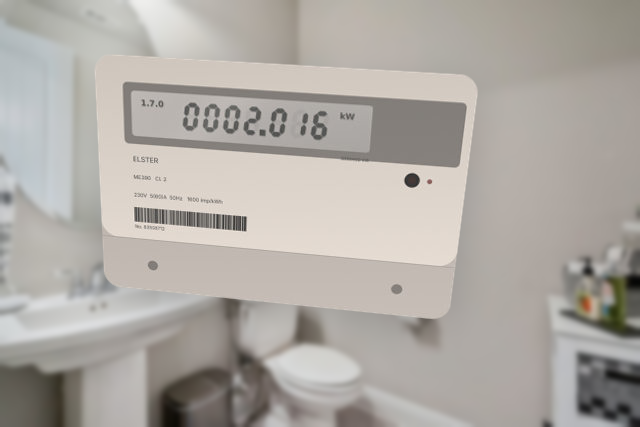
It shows value=2.016 unit=kW
